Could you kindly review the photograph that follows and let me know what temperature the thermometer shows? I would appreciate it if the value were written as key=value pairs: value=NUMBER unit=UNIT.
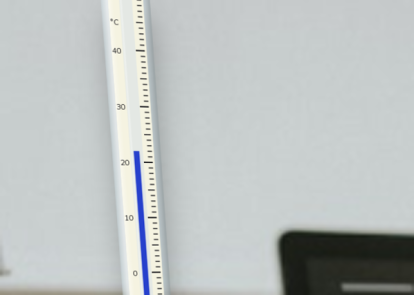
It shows value=22 unit=°C
